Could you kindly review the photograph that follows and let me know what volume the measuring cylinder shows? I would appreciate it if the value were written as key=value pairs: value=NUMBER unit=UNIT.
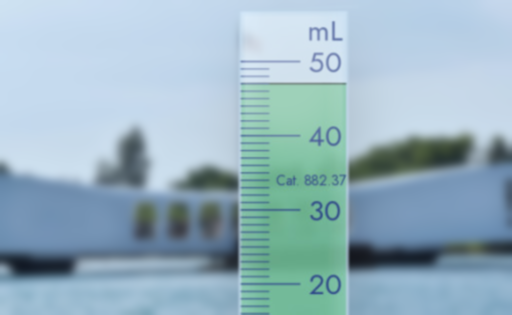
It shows value=47 unit=mL
